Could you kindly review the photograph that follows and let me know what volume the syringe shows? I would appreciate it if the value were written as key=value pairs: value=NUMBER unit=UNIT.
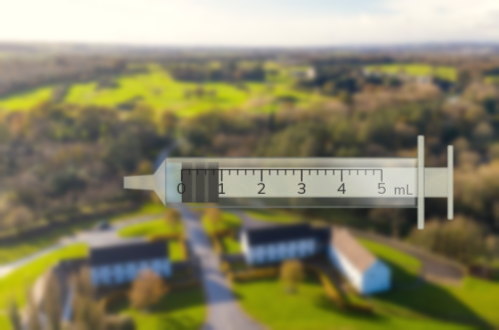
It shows value=0 unit=mL
